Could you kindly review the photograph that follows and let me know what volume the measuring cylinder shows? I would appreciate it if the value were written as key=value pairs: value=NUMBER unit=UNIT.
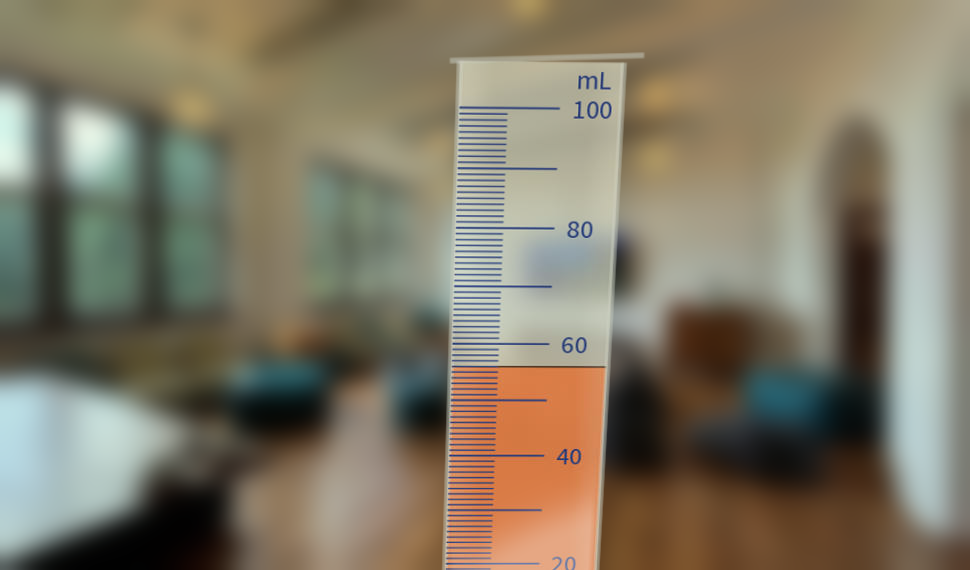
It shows value=56 unit=mL
